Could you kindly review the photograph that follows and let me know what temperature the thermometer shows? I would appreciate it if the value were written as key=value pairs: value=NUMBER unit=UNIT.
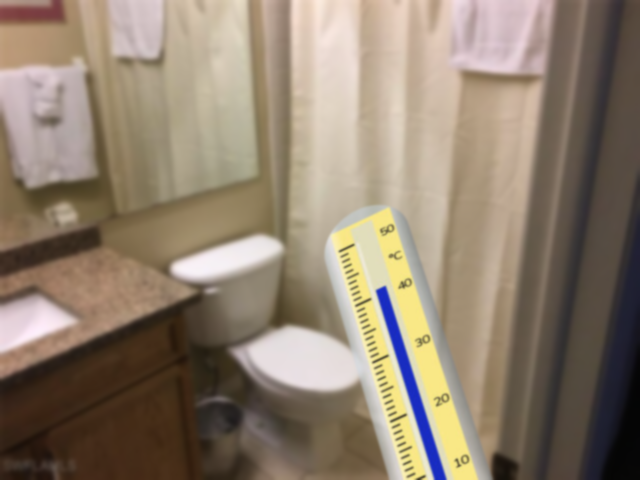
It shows value=41 unit=°C
